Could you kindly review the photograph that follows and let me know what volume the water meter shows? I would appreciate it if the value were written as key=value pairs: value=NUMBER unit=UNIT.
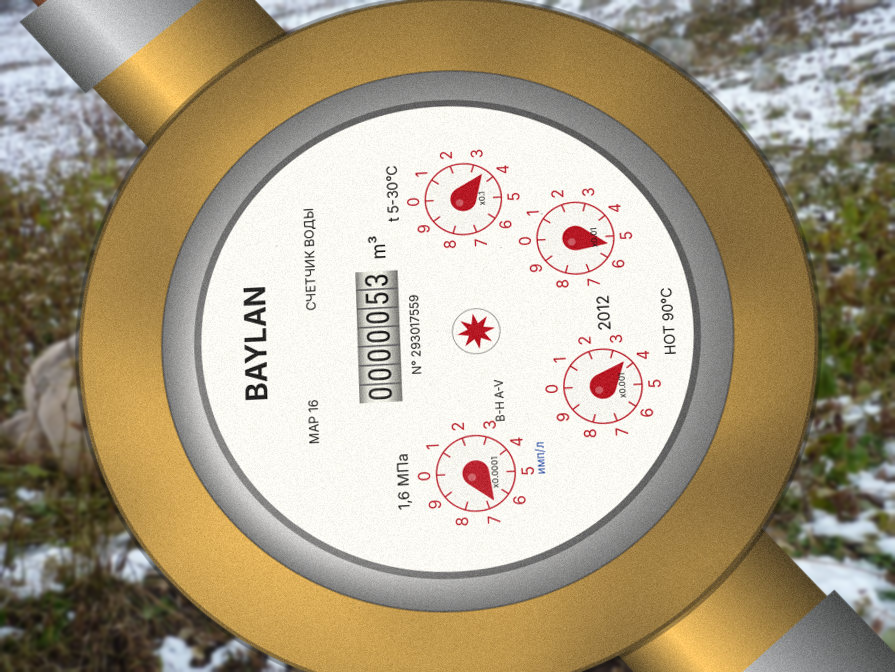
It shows value=53.3536 unit=m³
